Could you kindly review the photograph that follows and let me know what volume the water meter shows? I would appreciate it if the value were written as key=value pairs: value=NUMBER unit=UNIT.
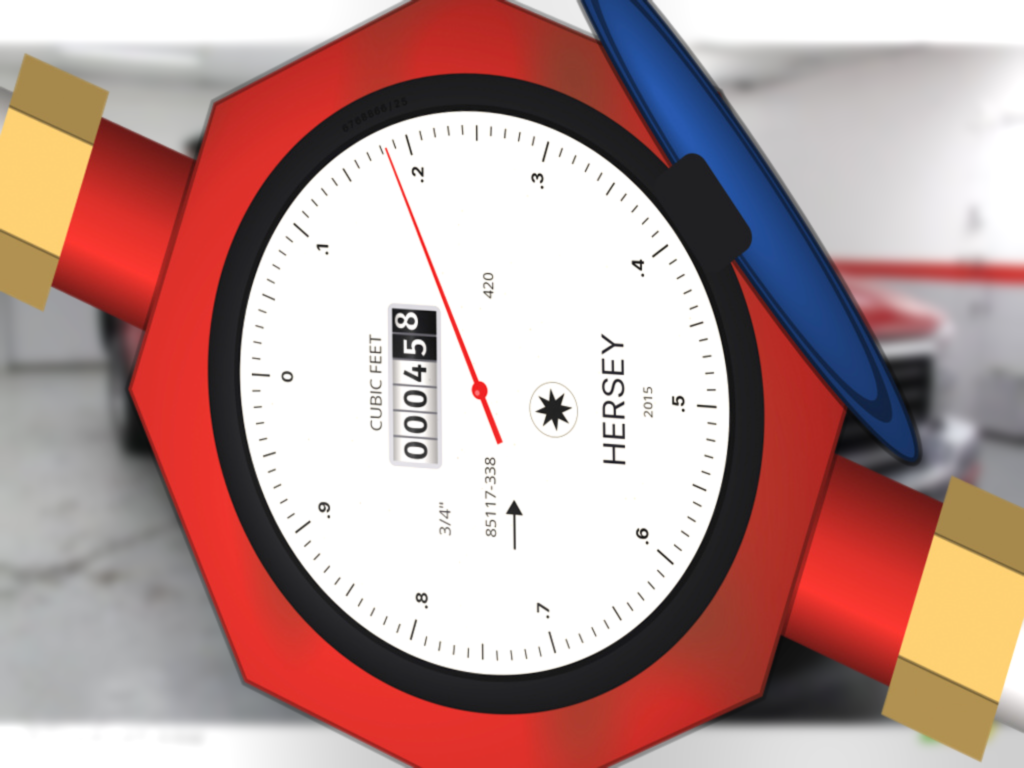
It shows value=458.18 unit=ft³
